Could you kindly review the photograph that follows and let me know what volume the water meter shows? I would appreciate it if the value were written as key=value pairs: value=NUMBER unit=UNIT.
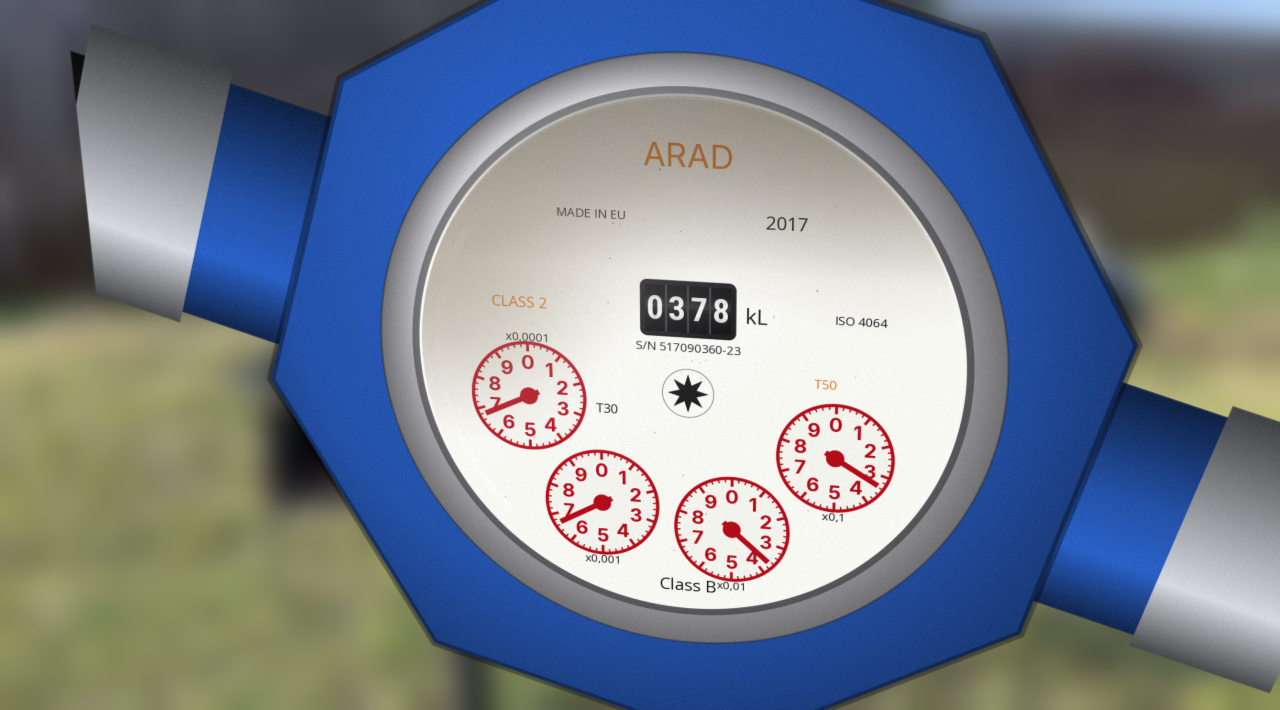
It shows value=378.3366 unit=kL
